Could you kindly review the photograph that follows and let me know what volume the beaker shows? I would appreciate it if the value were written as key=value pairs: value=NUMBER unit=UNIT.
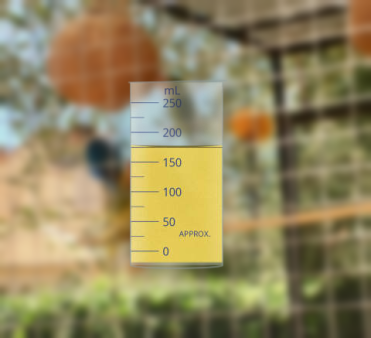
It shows value=175 unit=mL
